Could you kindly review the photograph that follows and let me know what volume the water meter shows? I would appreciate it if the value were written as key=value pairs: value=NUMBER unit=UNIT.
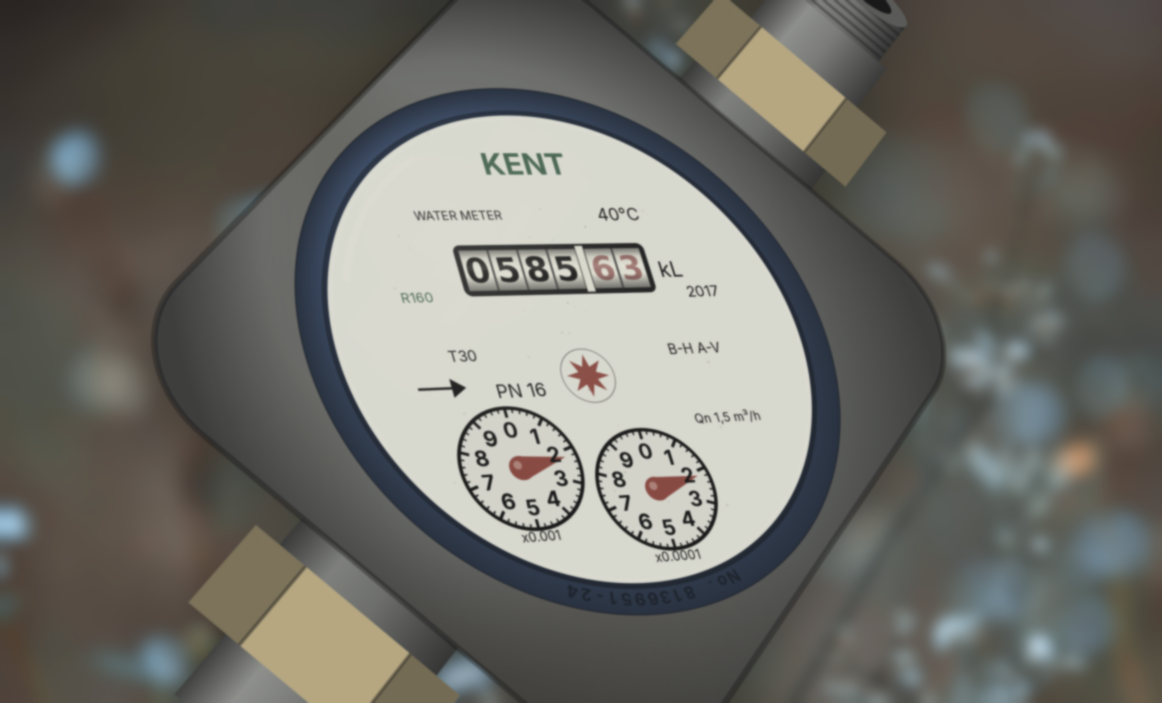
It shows value=585.6322 unit=kL
